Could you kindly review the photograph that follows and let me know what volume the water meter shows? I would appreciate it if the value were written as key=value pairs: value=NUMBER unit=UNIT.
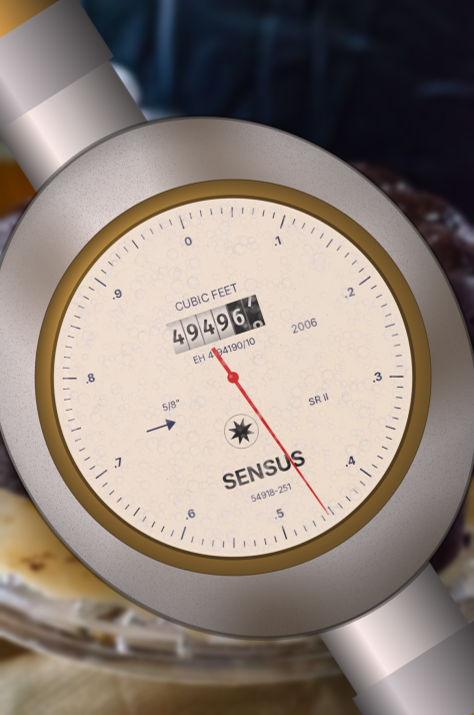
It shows value=494967.45 unit=ft³
